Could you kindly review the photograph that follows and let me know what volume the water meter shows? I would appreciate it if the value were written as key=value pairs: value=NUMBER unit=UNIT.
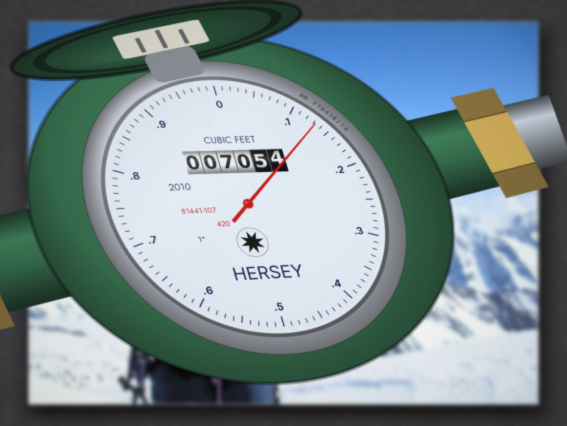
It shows value=7054.13 unit=ft³
